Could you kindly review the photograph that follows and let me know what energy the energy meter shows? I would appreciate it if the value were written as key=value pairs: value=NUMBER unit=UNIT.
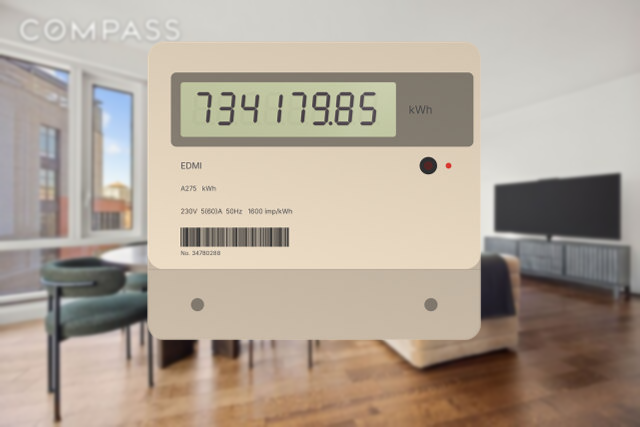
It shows value=734179.85 unit=kWh
